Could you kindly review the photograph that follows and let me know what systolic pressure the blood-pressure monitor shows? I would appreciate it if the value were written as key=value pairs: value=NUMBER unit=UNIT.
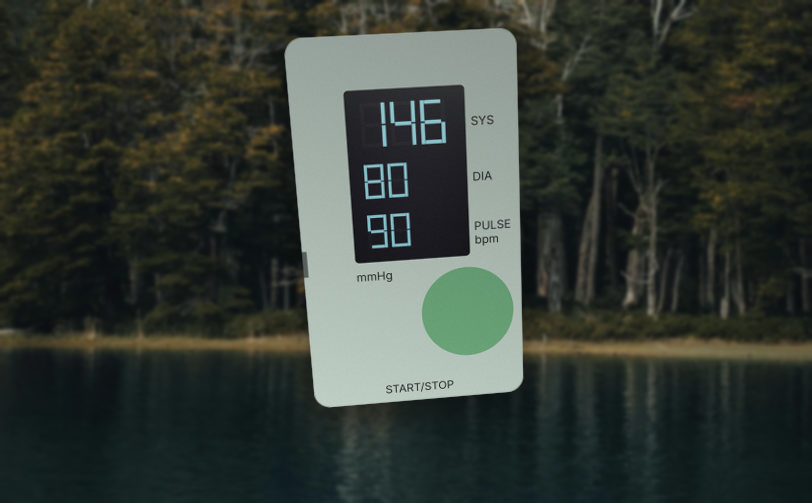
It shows value=146 unit=mmHg
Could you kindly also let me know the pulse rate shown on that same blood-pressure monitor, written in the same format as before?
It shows value=90 unit=bpm
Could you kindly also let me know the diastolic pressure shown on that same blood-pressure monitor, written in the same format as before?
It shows value=80 unit=mmHg
